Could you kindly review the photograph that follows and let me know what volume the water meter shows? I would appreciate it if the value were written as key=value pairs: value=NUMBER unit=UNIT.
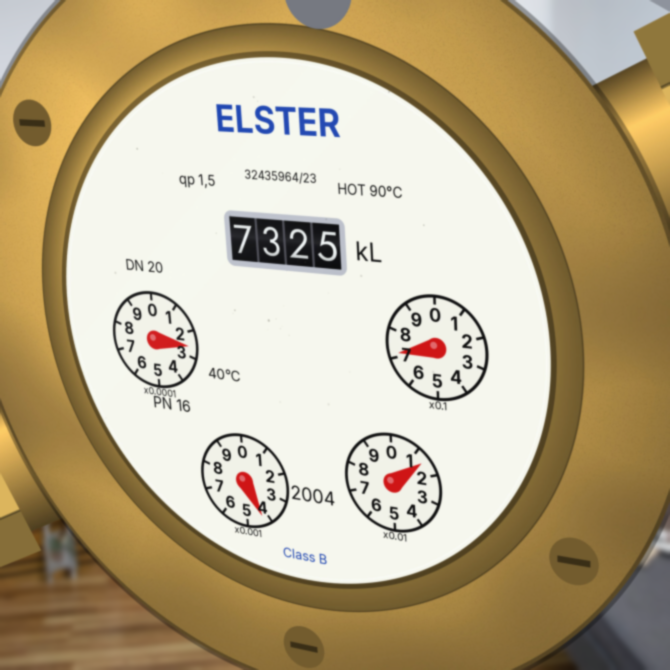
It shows value=7325.7142 unit=kL
